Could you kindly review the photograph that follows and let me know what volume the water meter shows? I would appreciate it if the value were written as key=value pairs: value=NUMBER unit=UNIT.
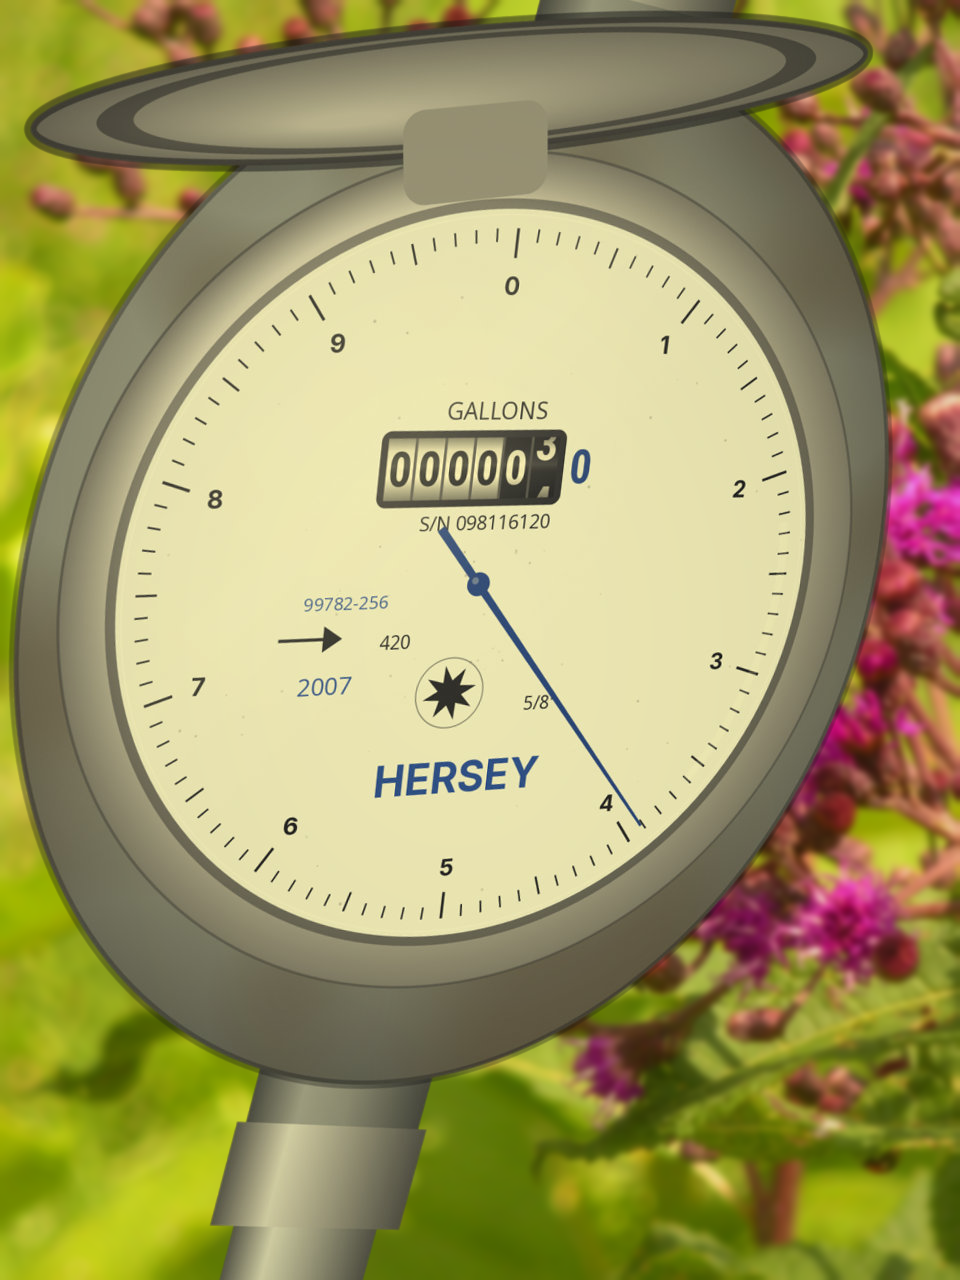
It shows value=33.9 unit=gal
